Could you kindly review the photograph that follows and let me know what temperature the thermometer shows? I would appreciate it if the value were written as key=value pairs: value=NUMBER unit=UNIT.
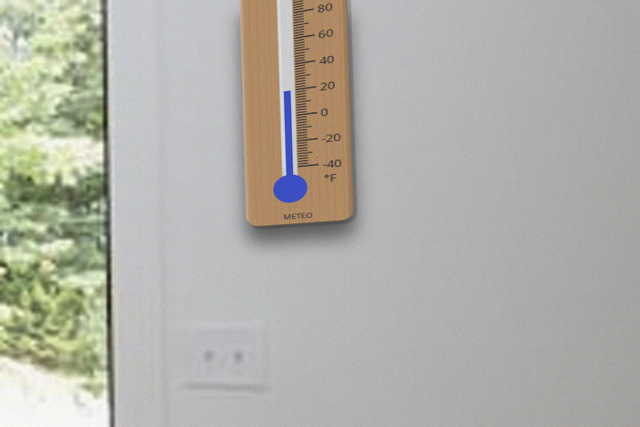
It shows value=20 unit=°F
